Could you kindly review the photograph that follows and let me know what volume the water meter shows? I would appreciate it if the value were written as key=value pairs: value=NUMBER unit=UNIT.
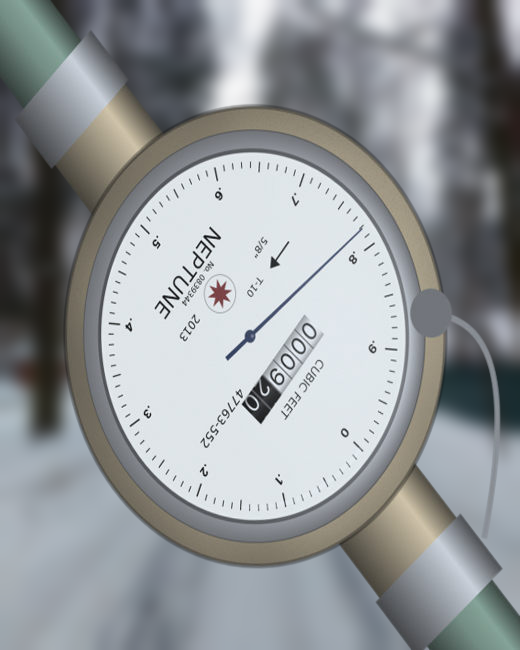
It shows value=919.78 unit=ft³
